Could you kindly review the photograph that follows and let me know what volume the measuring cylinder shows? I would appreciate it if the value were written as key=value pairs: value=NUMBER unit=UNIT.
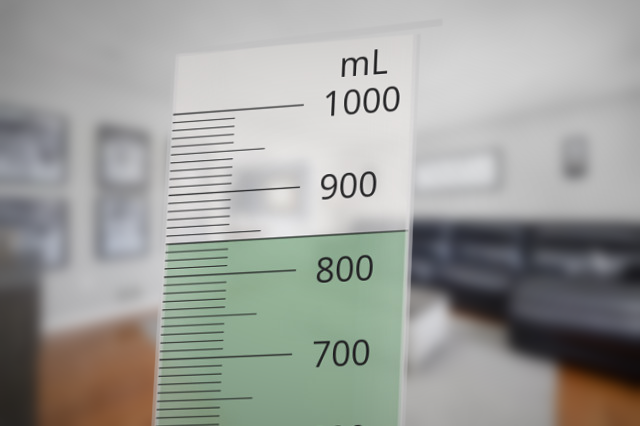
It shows value=840 unit=mL
